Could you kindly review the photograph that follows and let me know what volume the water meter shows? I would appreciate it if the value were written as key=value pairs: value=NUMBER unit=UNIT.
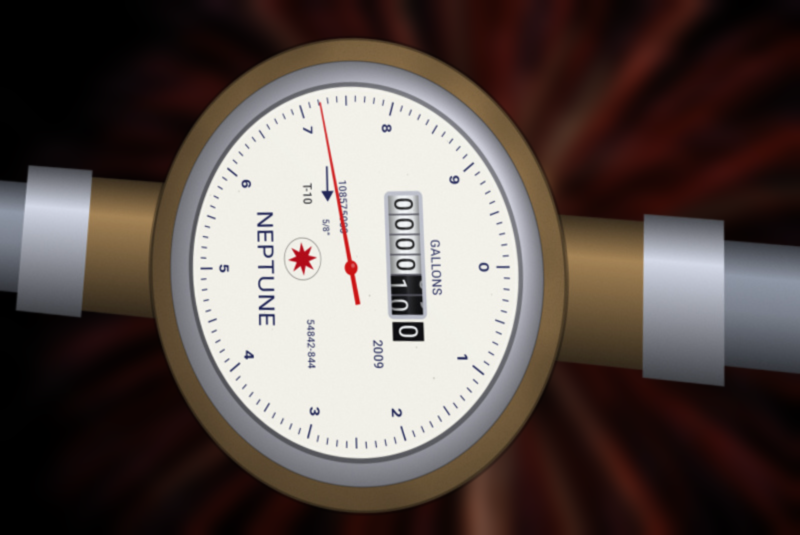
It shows value=97.2 unit=gal
